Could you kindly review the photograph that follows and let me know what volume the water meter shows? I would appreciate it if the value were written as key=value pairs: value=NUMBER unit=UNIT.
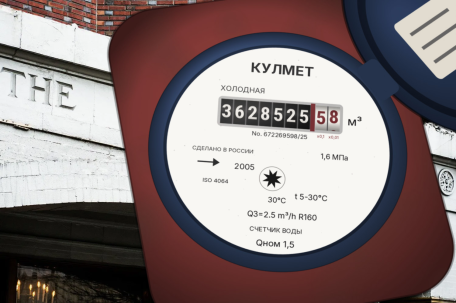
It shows value=3628525.58 unit=m³
